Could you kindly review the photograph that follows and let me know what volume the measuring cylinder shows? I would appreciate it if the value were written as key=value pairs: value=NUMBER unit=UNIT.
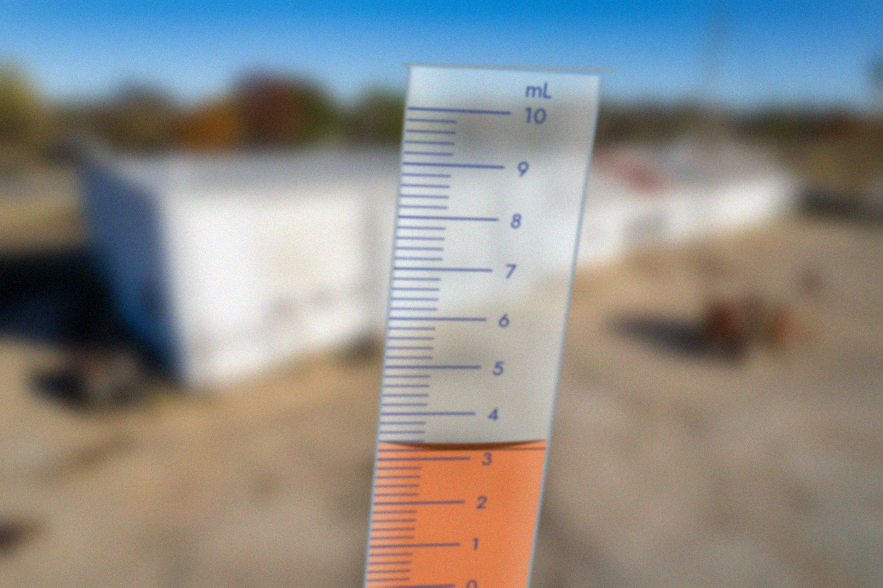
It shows value=3.2 unit=mL
